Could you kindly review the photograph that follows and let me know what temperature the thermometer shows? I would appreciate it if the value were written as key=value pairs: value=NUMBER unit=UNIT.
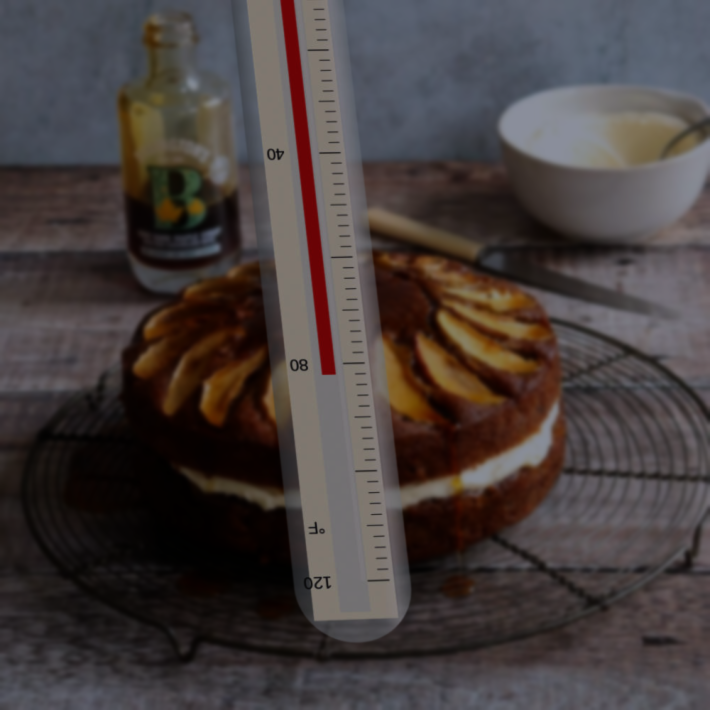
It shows value=82 unit=°F
